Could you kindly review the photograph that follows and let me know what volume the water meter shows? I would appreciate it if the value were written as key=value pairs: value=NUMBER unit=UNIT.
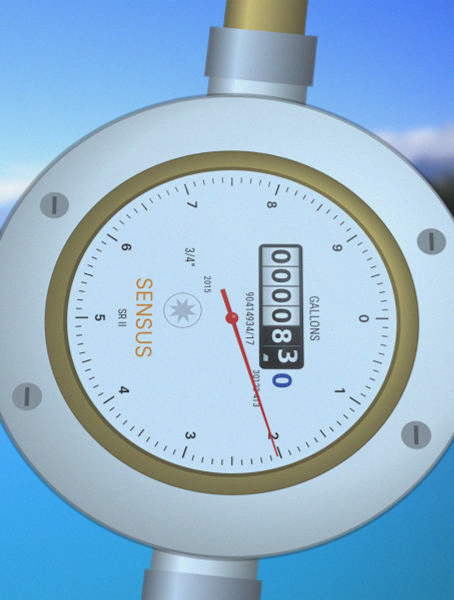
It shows value=832.0 unit=gal
